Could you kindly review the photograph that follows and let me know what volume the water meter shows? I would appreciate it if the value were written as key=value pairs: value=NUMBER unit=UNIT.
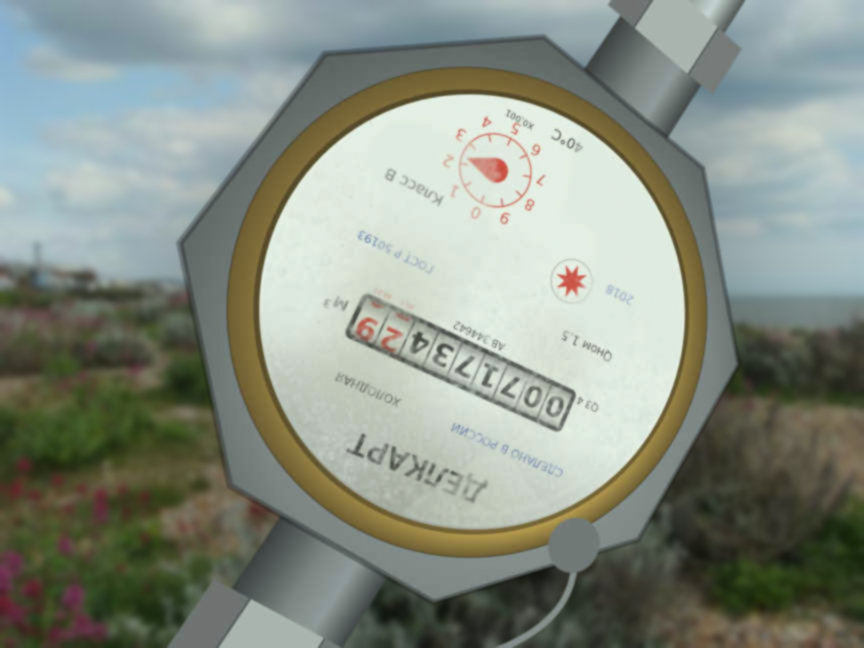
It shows value=71734.292 unit=m³
